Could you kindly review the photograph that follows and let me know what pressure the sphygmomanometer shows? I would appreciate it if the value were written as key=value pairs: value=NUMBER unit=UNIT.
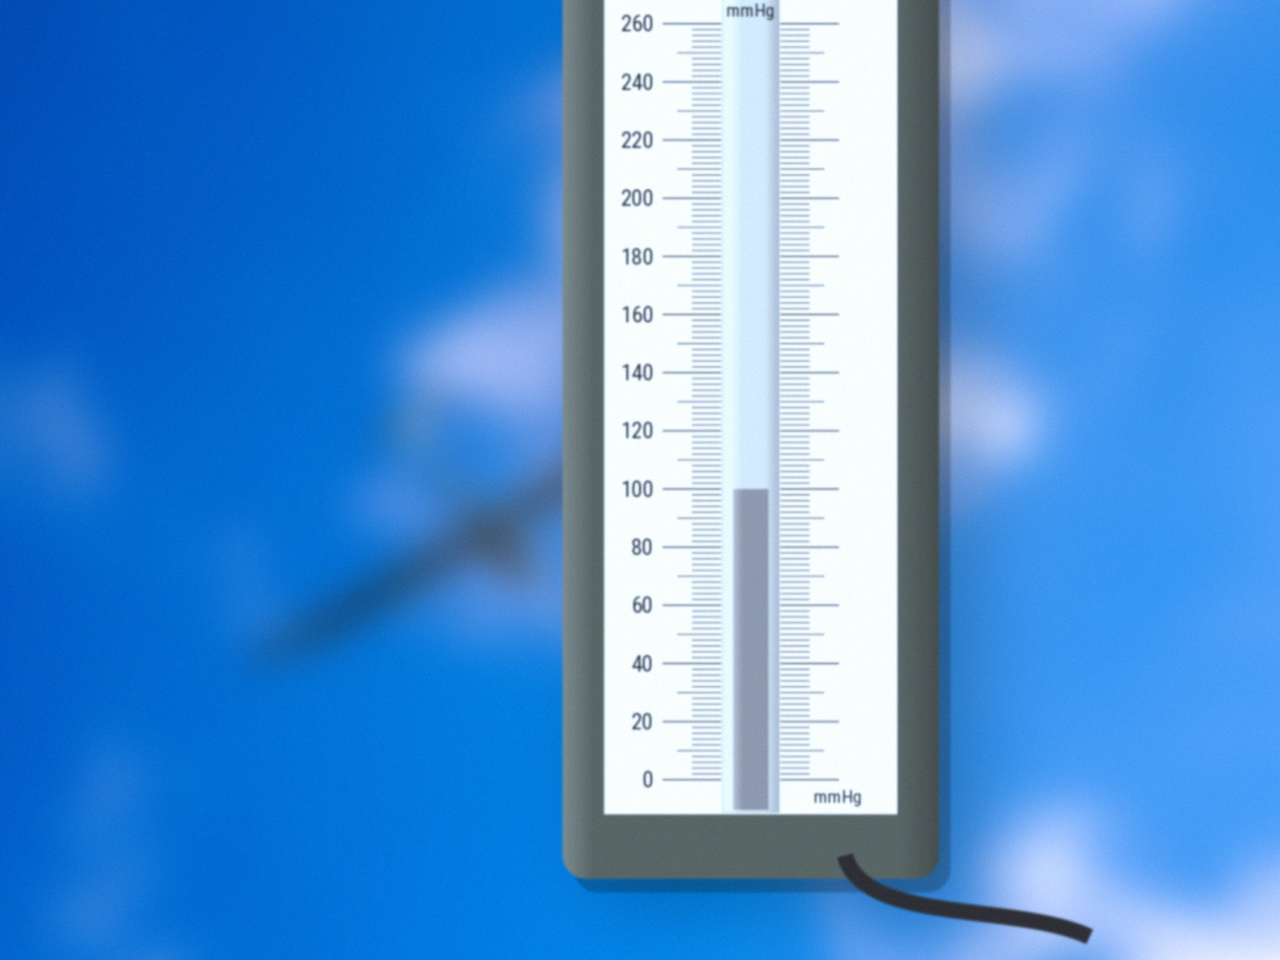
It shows value=100 unit=mmHg
